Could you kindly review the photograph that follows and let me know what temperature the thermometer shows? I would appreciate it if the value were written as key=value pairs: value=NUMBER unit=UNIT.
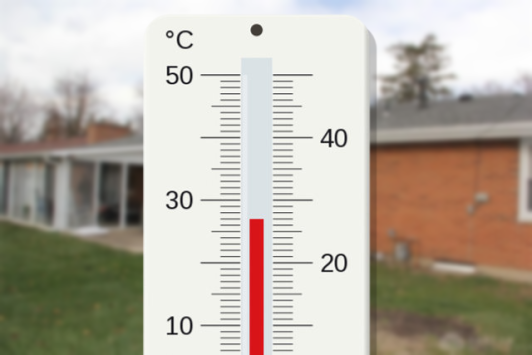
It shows value=27 unit=°C
